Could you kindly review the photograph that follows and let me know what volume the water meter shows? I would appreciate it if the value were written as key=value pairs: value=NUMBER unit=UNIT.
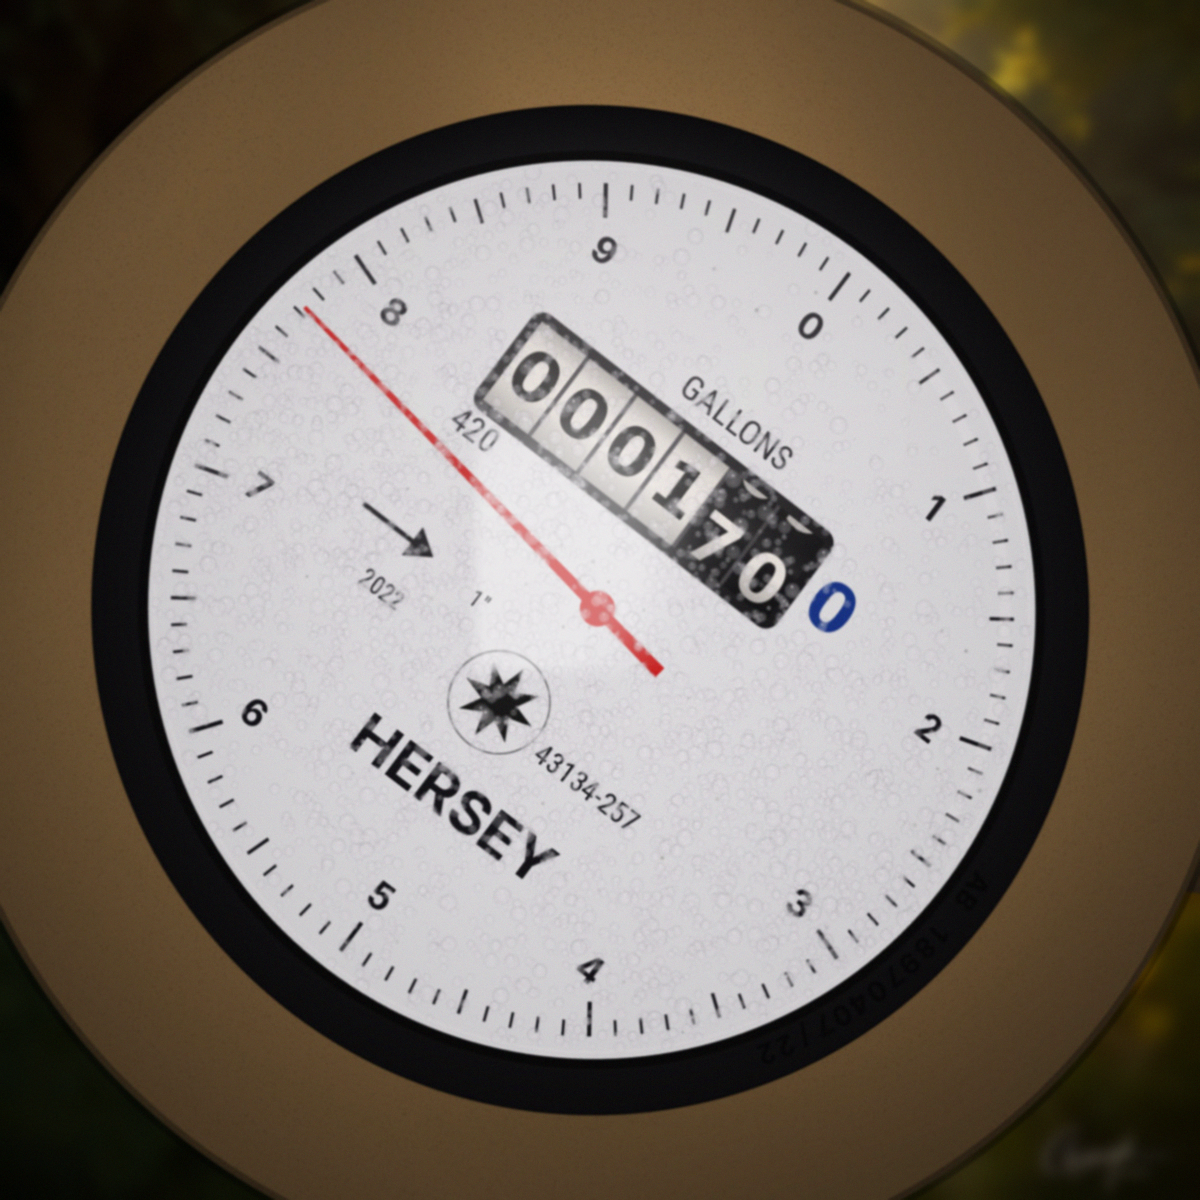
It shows value=1697.7 unit=gal
